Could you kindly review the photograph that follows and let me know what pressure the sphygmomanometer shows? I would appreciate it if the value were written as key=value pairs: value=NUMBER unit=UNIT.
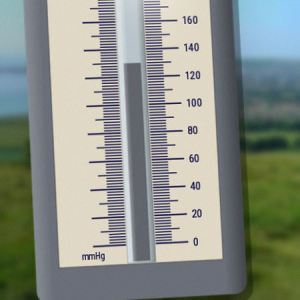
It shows value=130 unit=mmHg
